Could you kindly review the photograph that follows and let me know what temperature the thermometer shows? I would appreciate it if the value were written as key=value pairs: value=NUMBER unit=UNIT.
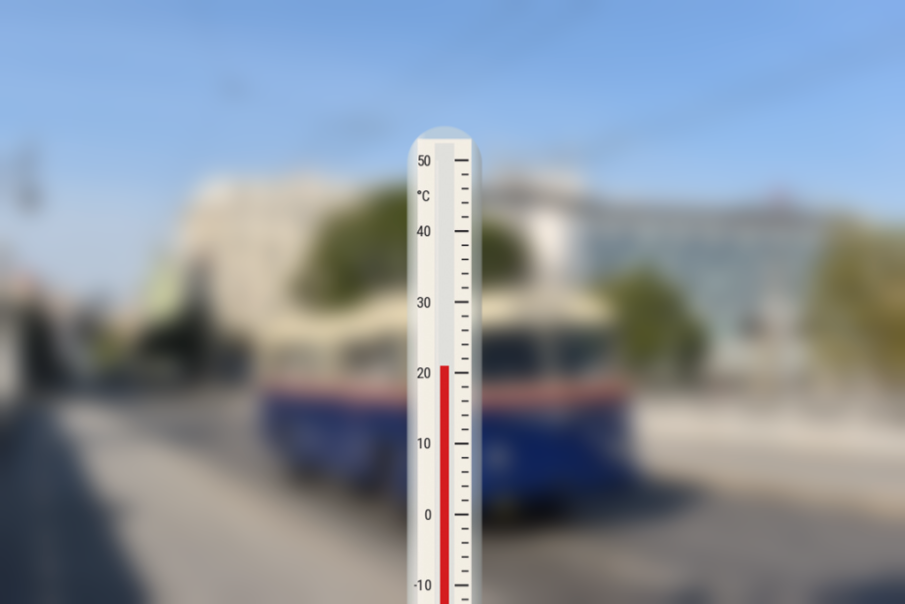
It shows value=21 unit=°C
